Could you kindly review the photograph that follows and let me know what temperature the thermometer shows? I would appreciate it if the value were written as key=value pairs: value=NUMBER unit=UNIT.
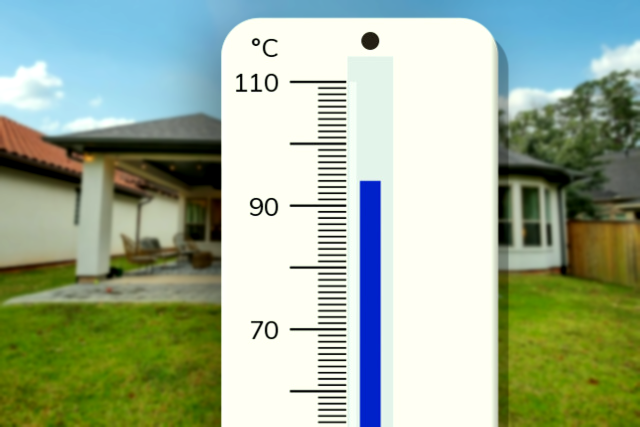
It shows value=94 unit=°C
